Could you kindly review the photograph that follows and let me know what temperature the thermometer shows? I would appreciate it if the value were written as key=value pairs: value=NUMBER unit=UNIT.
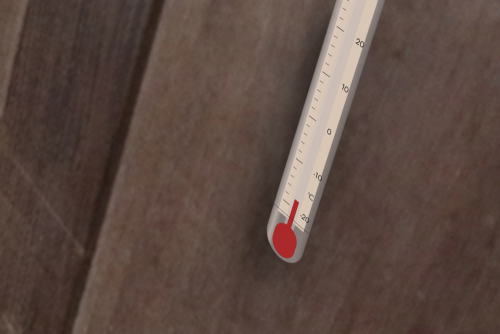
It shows value=-18 unit=°C
